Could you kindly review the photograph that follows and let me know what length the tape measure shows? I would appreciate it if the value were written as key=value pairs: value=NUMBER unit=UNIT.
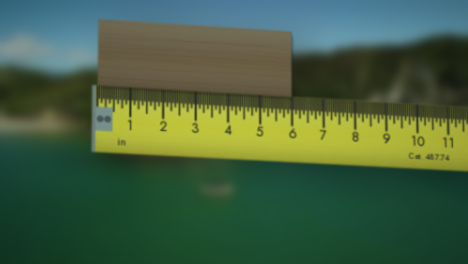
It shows value=6 unit=in
